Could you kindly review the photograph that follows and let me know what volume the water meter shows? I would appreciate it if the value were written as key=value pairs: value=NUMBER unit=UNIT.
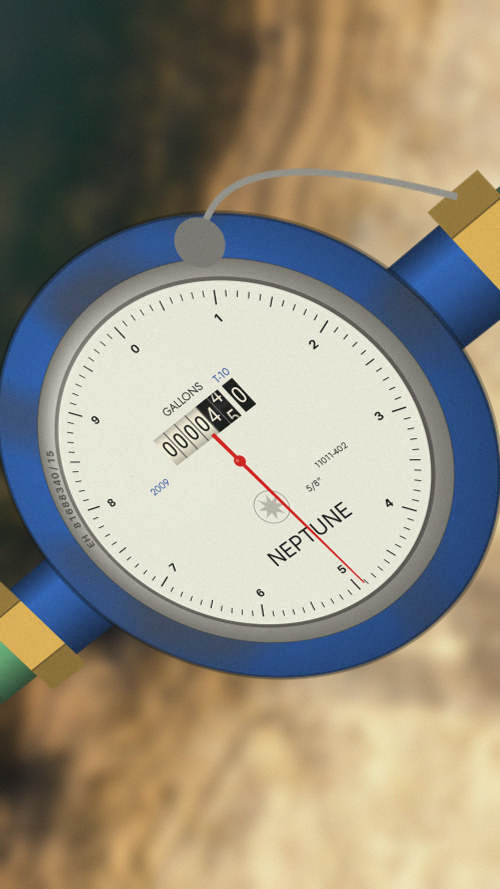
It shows value=444.9 unit=gal
